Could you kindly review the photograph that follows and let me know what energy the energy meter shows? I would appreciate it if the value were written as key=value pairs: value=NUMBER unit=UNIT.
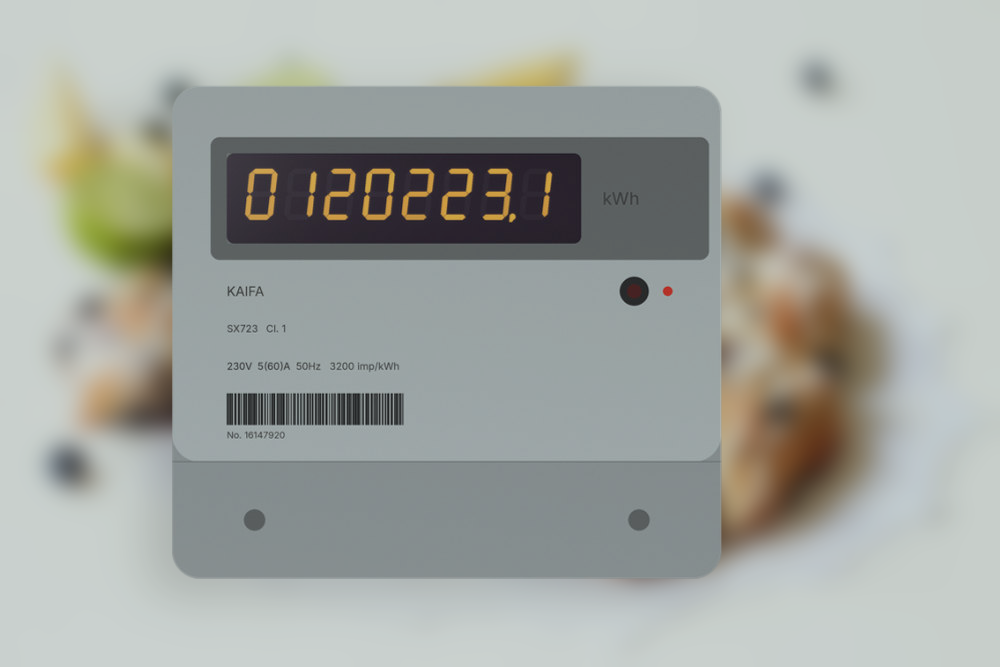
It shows value=120223.1 unit=kWh
